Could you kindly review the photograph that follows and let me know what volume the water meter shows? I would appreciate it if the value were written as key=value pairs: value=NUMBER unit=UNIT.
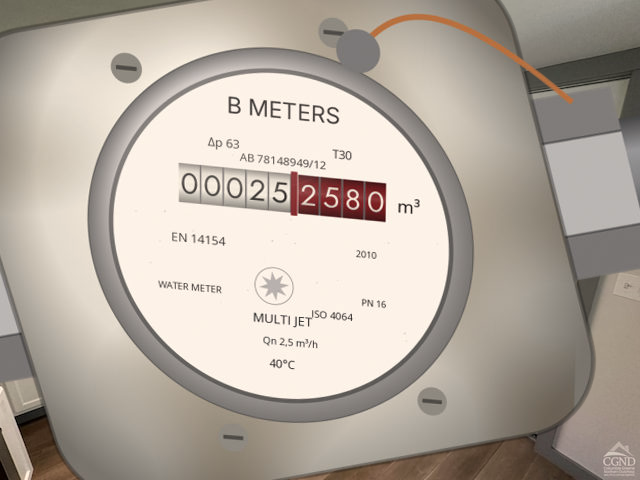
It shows value=25.2580 unit=m³
